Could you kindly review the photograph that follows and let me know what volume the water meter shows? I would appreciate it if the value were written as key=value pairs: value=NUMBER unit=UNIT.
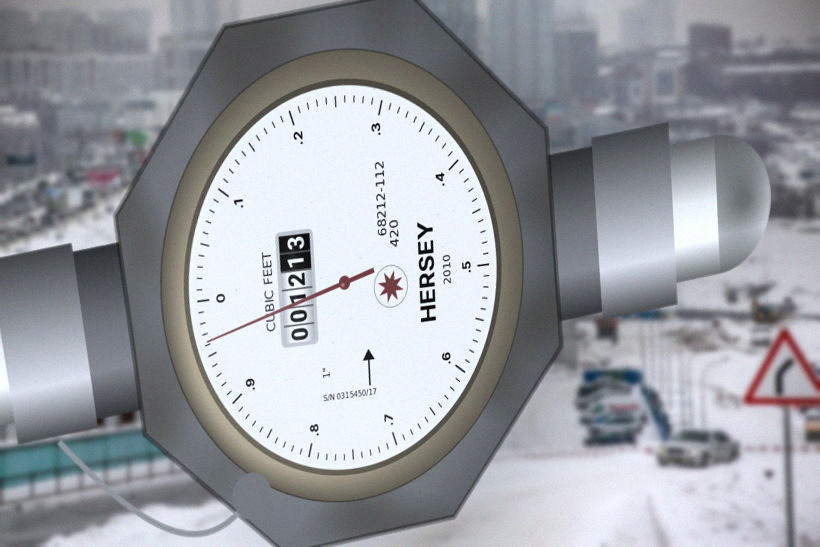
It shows value=1212.96 unit=ft³
